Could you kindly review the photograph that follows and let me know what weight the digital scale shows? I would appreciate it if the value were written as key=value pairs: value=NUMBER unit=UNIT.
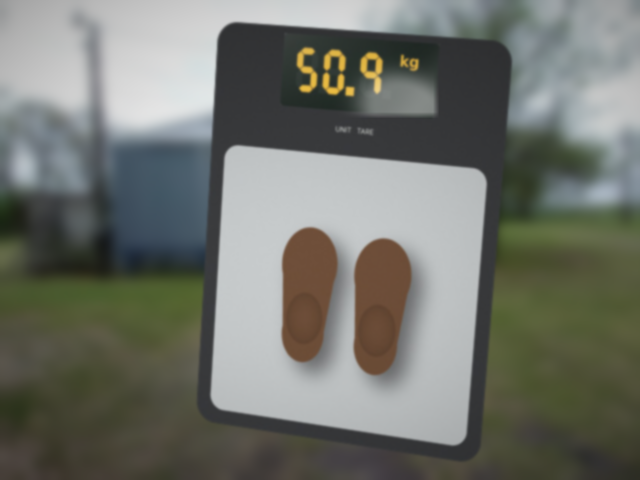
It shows value=50.9 unit=kg
